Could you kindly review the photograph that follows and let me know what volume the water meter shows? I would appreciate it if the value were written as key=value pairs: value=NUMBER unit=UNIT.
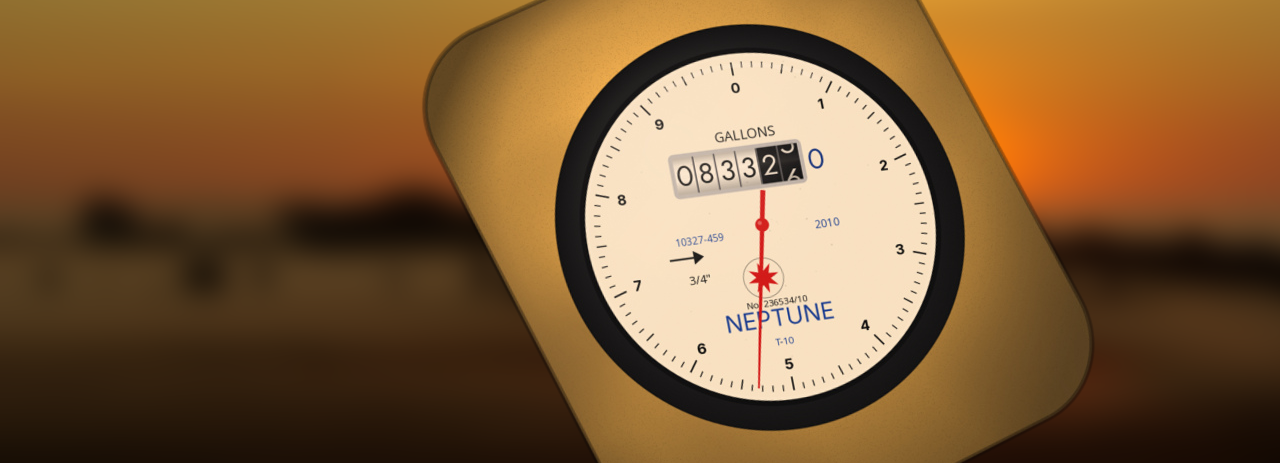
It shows value=833255.3 unit=gal
